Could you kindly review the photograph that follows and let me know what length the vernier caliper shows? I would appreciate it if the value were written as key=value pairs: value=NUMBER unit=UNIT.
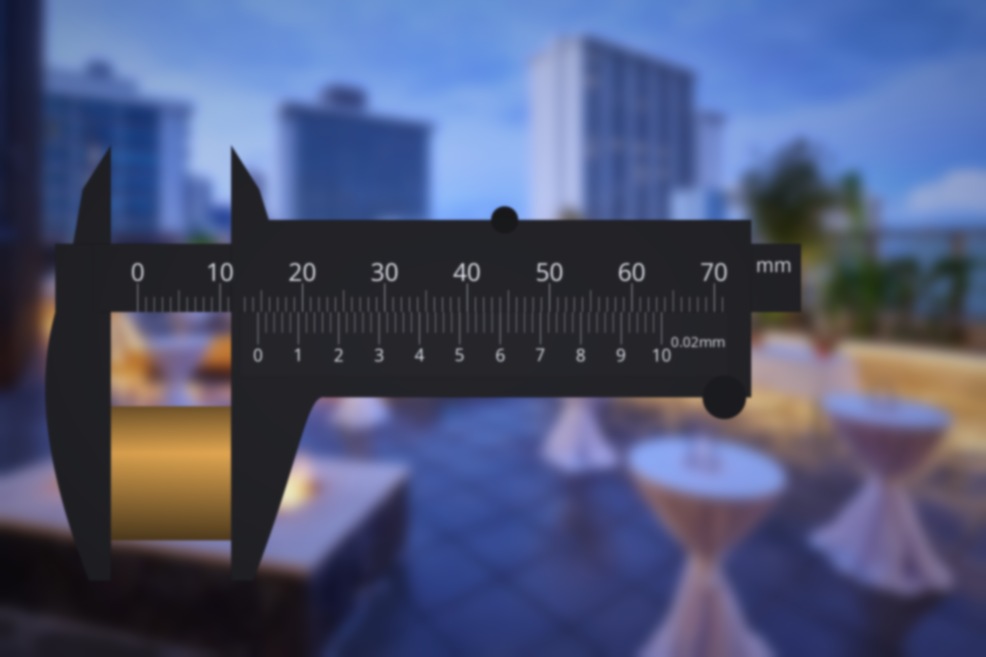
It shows value=14.6 unit=mm
